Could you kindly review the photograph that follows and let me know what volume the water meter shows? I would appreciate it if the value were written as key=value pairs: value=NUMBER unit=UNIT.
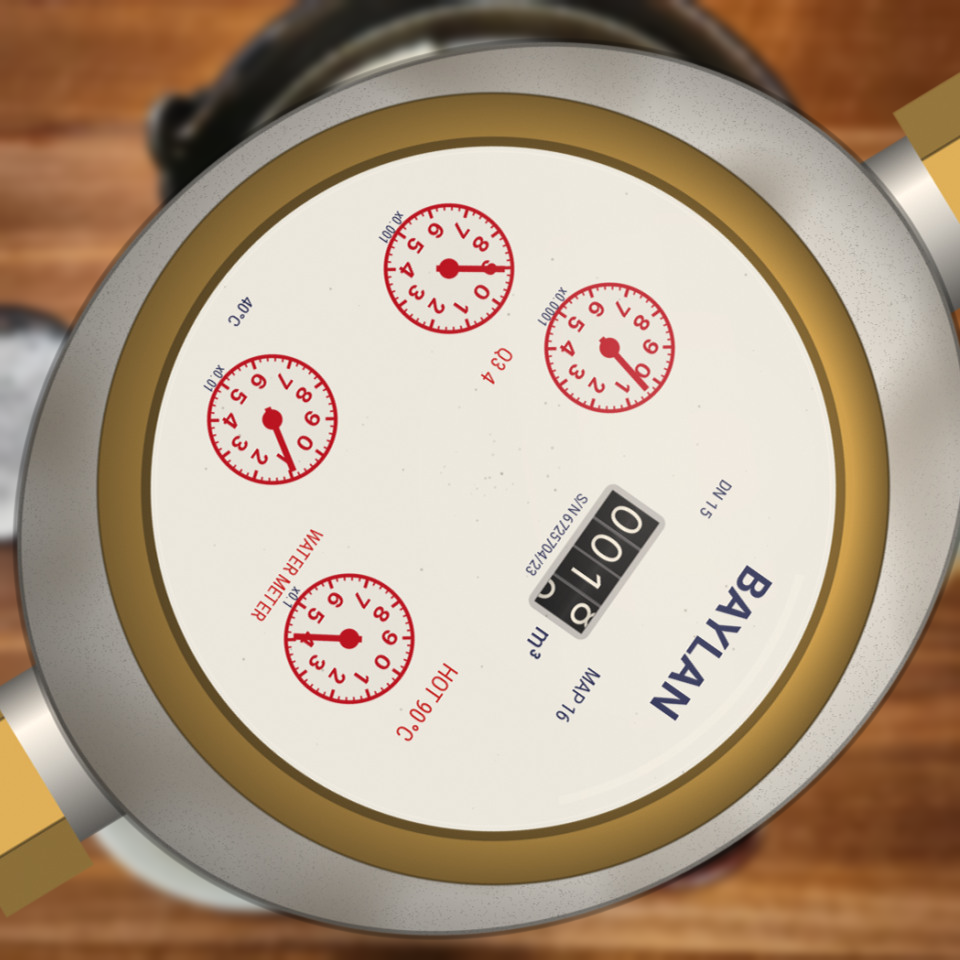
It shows value=18.4090 unit=m³
